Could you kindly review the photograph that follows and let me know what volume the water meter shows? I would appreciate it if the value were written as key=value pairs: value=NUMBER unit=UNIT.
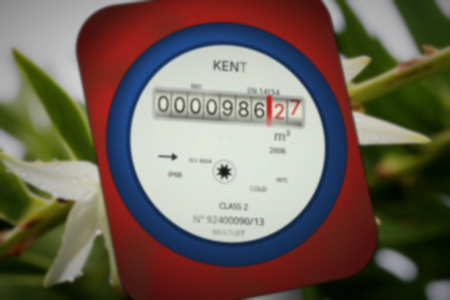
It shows value=986.27 unit=m³
